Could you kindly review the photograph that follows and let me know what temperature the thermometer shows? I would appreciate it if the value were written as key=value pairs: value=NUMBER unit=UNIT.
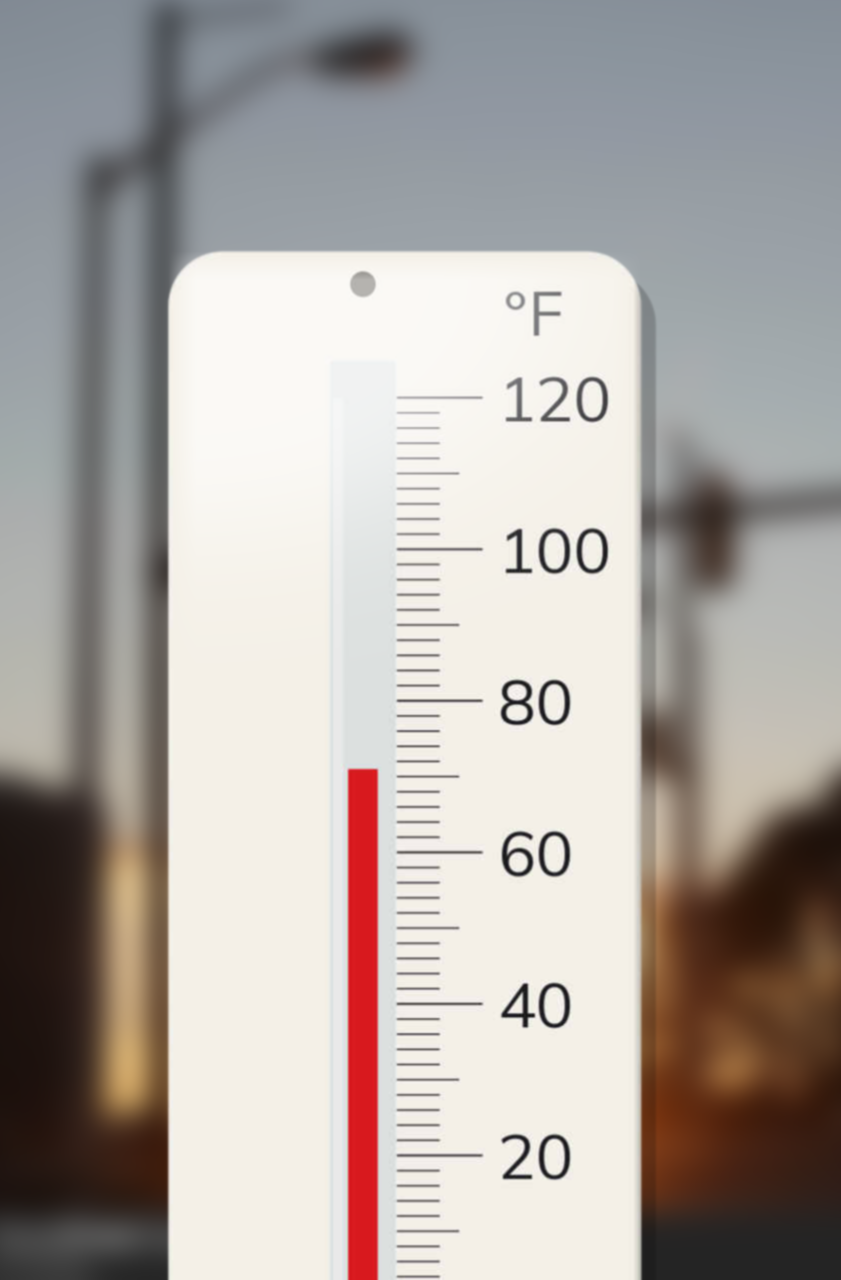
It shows value=71 unit=°F
